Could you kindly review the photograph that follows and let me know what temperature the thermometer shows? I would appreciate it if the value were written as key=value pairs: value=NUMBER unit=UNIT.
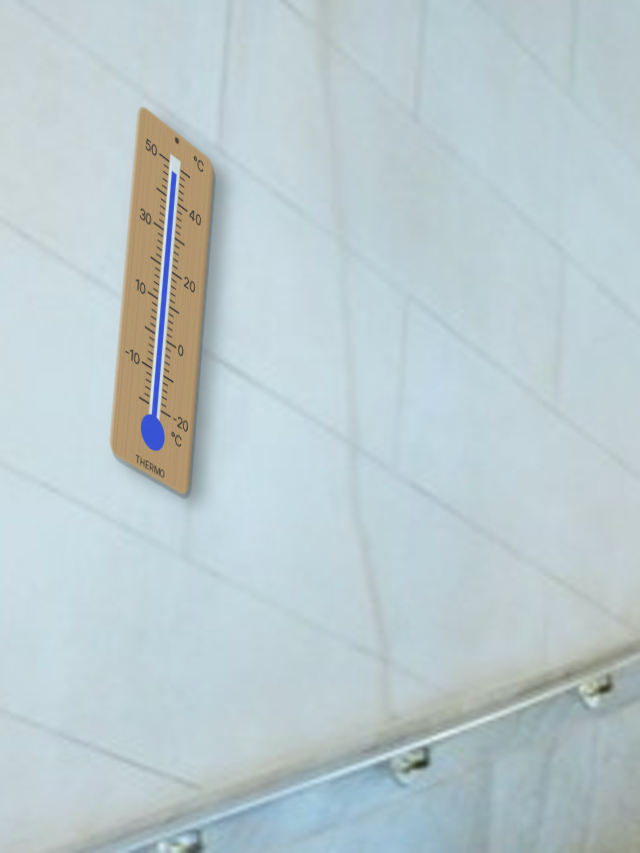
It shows value=48 unit=°C
